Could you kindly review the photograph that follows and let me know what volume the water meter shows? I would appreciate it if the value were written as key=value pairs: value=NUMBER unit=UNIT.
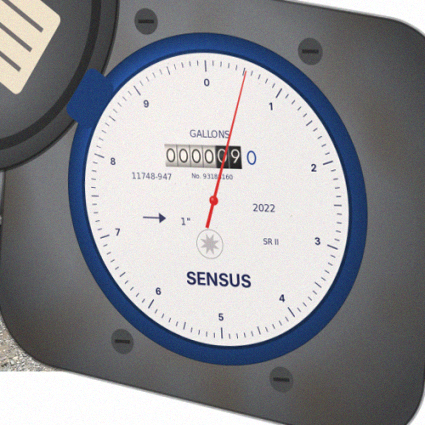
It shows value=90.5 unit=gal
